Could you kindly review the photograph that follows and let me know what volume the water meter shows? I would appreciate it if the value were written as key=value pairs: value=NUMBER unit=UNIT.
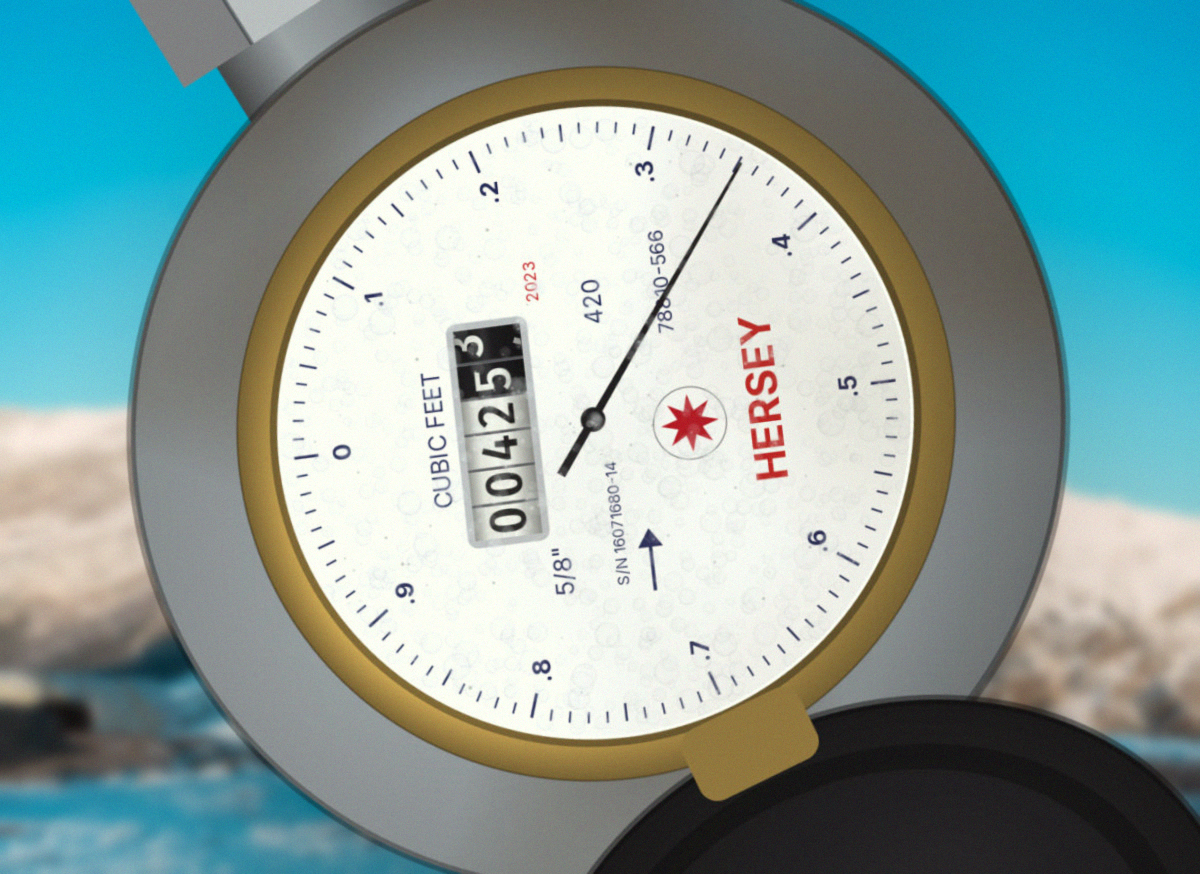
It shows value=4253.35 unit=ft³
